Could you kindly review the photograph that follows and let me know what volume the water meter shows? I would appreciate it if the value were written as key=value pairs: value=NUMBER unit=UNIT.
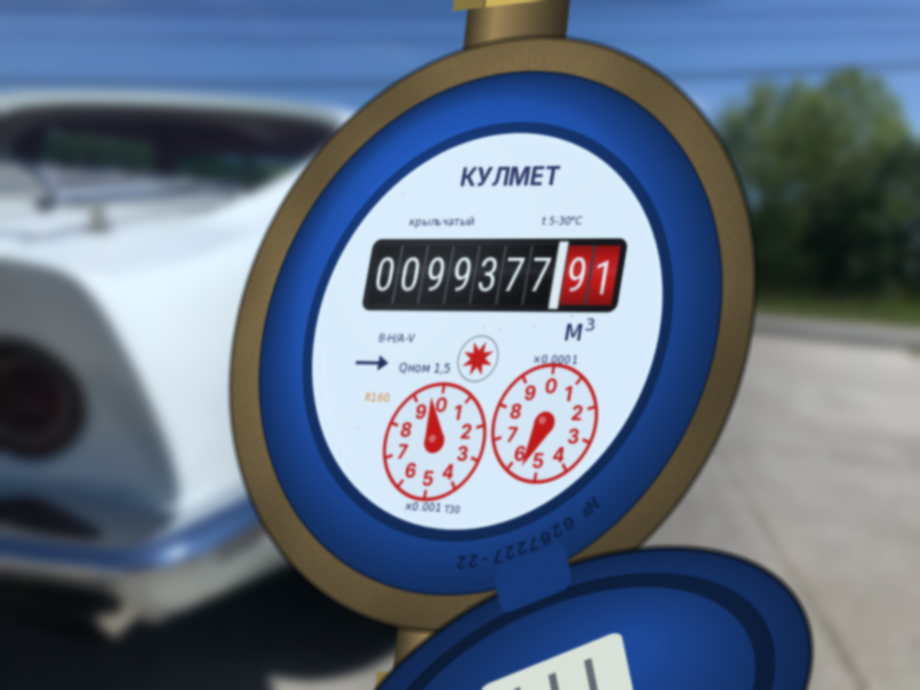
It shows value=99377.9095 unit=m³
